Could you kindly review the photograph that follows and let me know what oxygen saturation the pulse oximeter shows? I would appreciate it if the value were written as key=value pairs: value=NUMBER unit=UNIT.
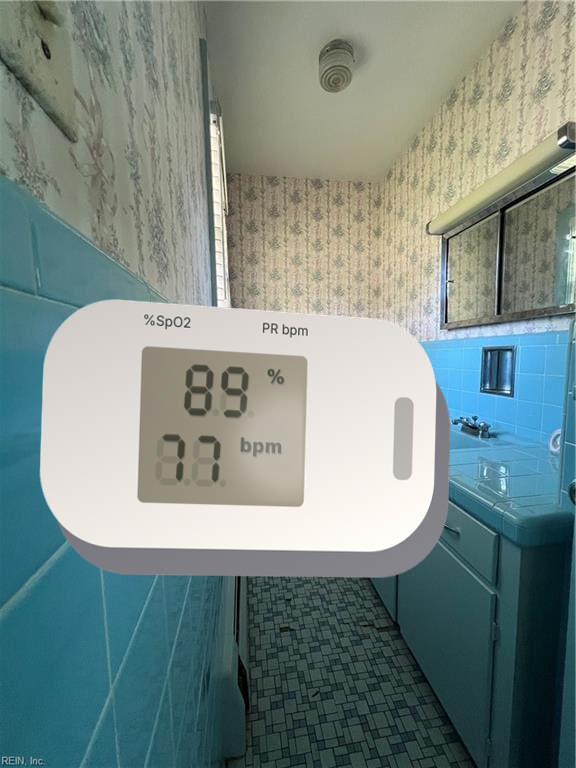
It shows value=89 unit=%
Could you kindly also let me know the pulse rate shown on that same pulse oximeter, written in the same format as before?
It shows value=77 unit=bpm
